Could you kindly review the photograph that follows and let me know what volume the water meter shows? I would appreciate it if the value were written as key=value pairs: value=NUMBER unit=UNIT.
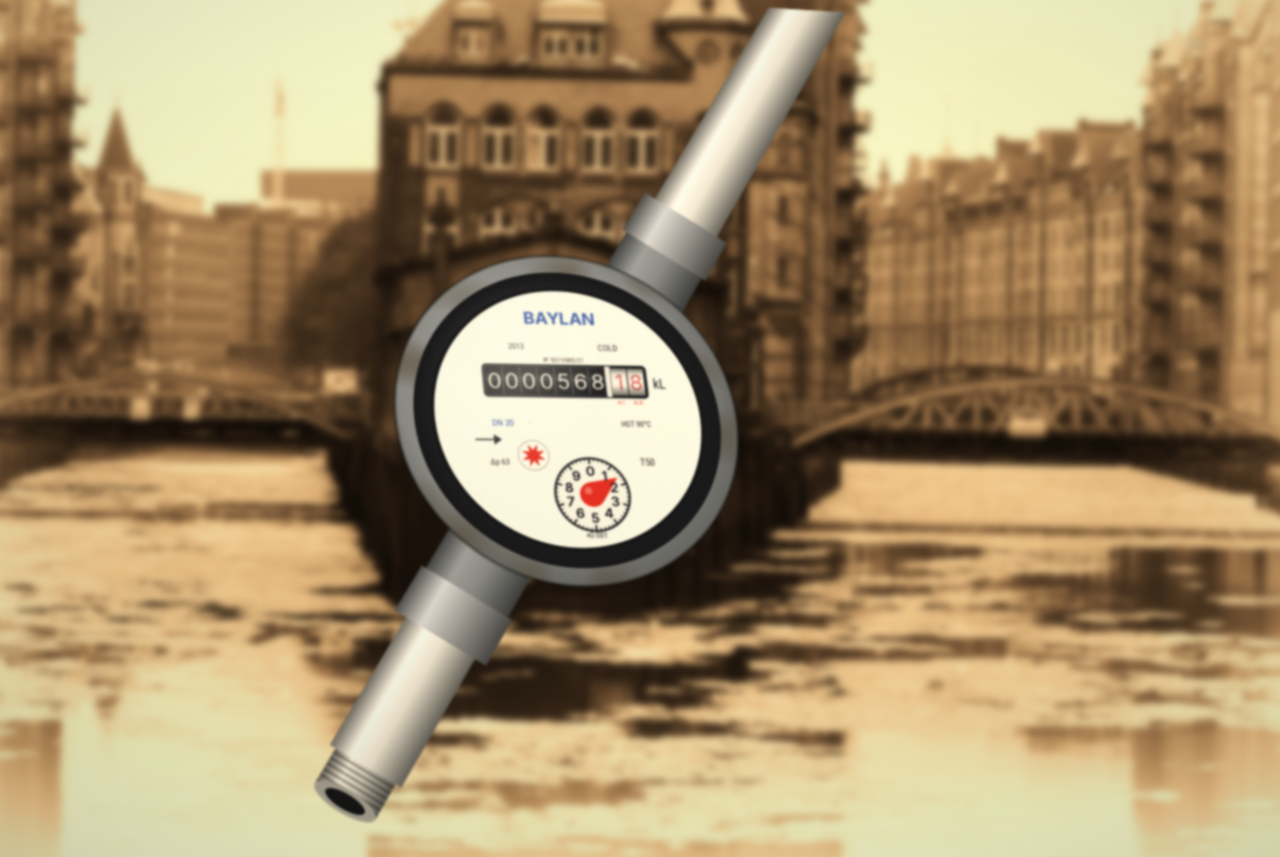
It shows value=568.181 unit=kL
